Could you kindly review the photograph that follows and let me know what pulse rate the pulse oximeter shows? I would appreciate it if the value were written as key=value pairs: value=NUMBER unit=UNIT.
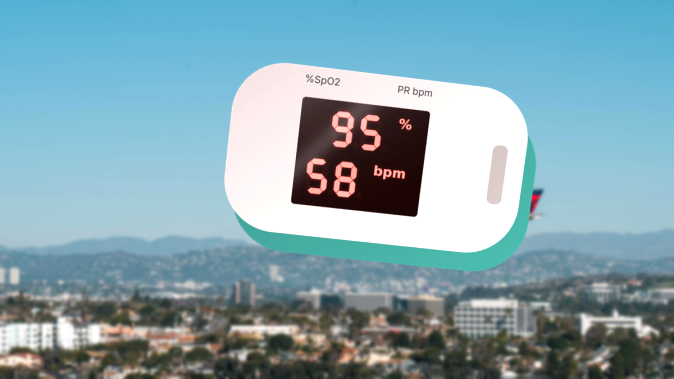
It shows value=58 unit=bpm
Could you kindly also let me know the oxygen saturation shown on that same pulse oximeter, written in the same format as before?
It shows value=95 unit=%
